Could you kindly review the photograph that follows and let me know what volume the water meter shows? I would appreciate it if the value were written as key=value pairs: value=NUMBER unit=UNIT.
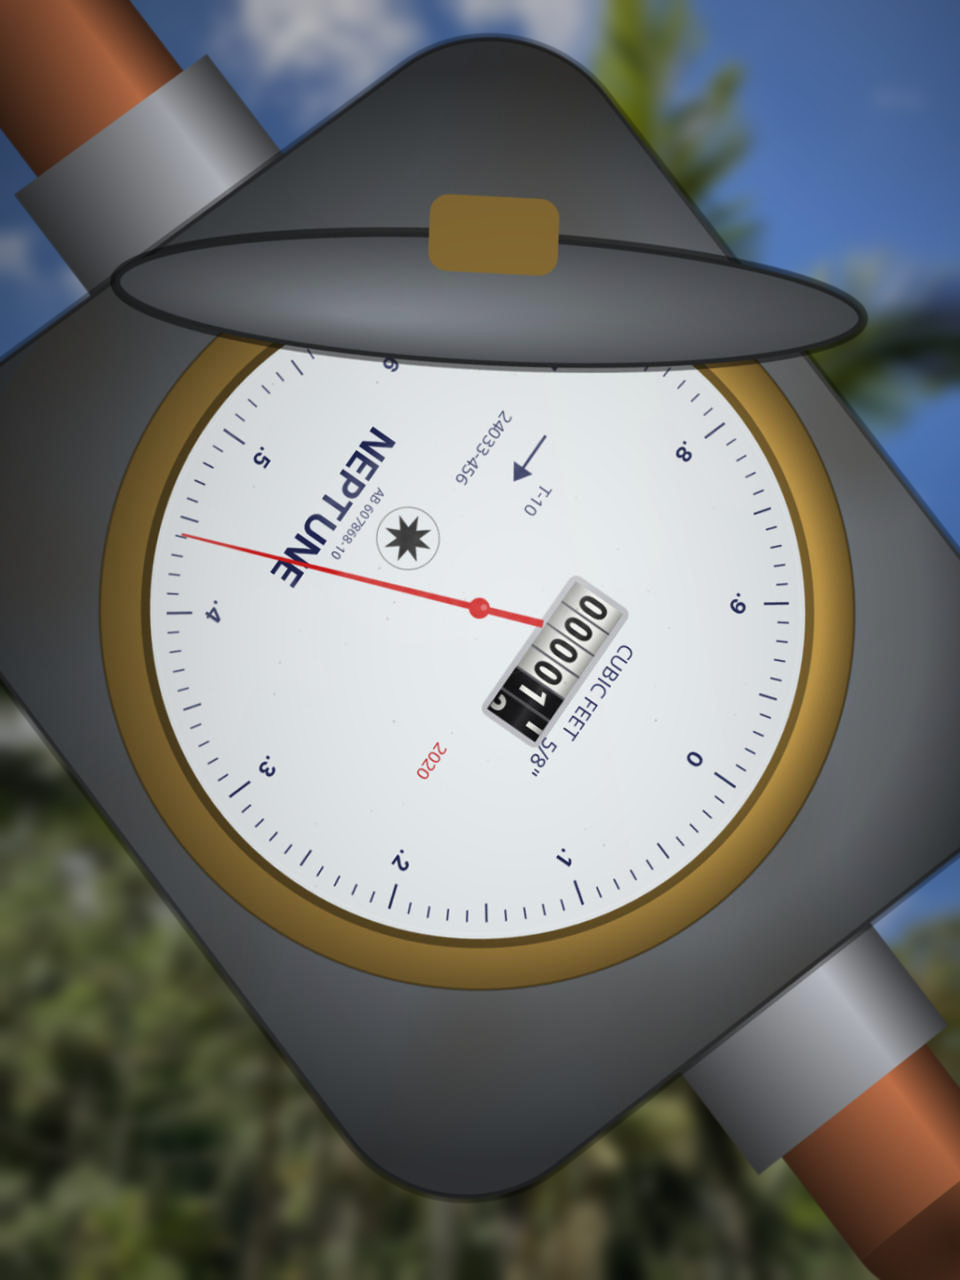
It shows value=11.44 unit=ft³
